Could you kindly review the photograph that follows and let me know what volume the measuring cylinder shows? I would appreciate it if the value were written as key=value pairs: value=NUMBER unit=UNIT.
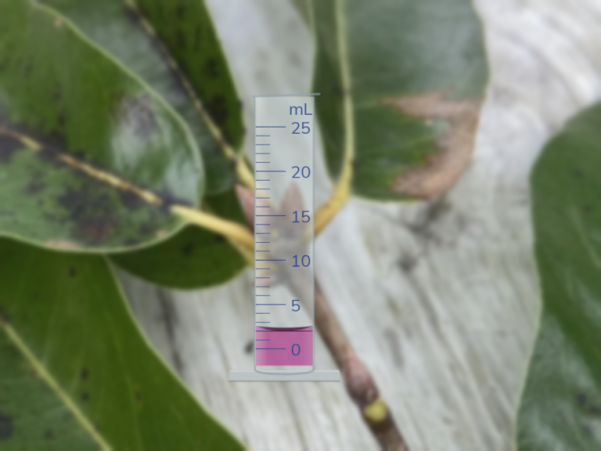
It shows value=2 unit=mL
